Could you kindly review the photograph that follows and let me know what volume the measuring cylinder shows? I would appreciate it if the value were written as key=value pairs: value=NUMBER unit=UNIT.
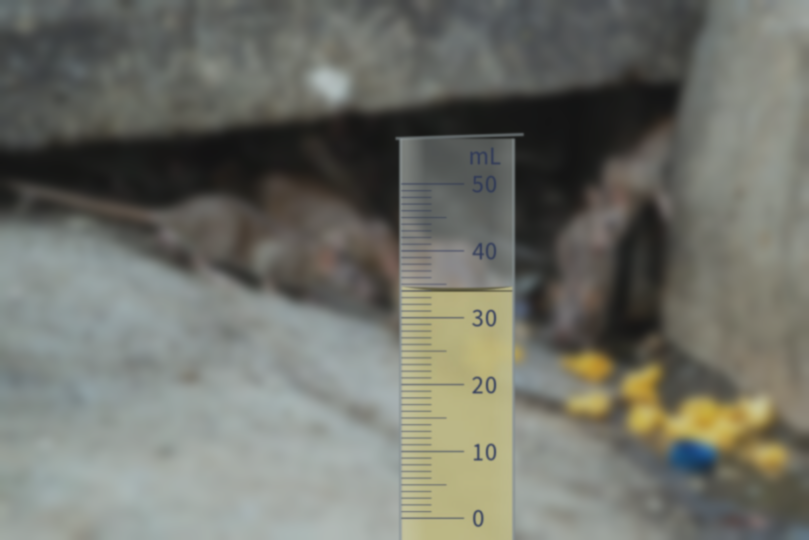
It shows value=34 unit=mL
